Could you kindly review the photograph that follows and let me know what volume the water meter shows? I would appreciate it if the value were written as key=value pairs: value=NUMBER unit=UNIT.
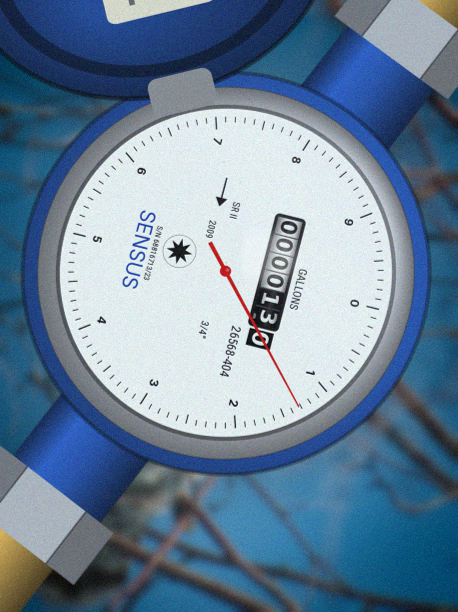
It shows value=131.3 unit=gal
